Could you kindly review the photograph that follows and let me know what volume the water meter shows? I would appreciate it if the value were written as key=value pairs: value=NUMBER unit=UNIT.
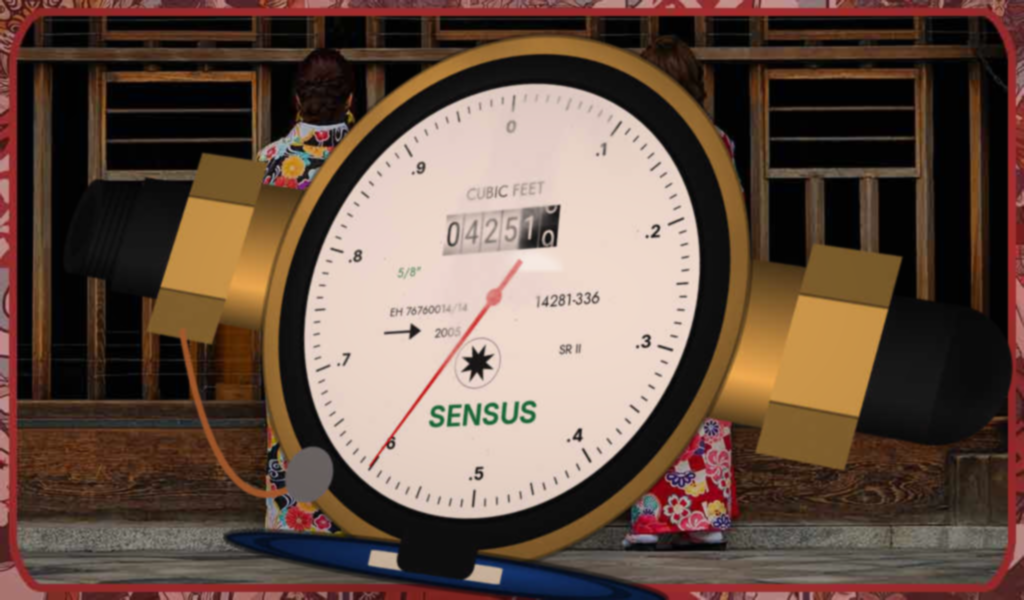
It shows value=42518.60 unit=ft³
